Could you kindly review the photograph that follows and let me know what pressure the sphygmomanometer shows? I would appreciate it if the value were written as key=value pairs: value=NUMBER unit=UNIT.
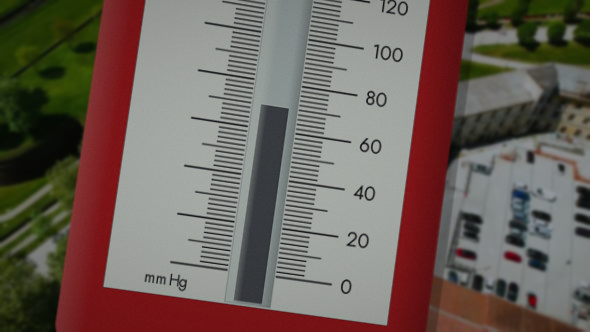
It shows value=70 unit=mmHg
